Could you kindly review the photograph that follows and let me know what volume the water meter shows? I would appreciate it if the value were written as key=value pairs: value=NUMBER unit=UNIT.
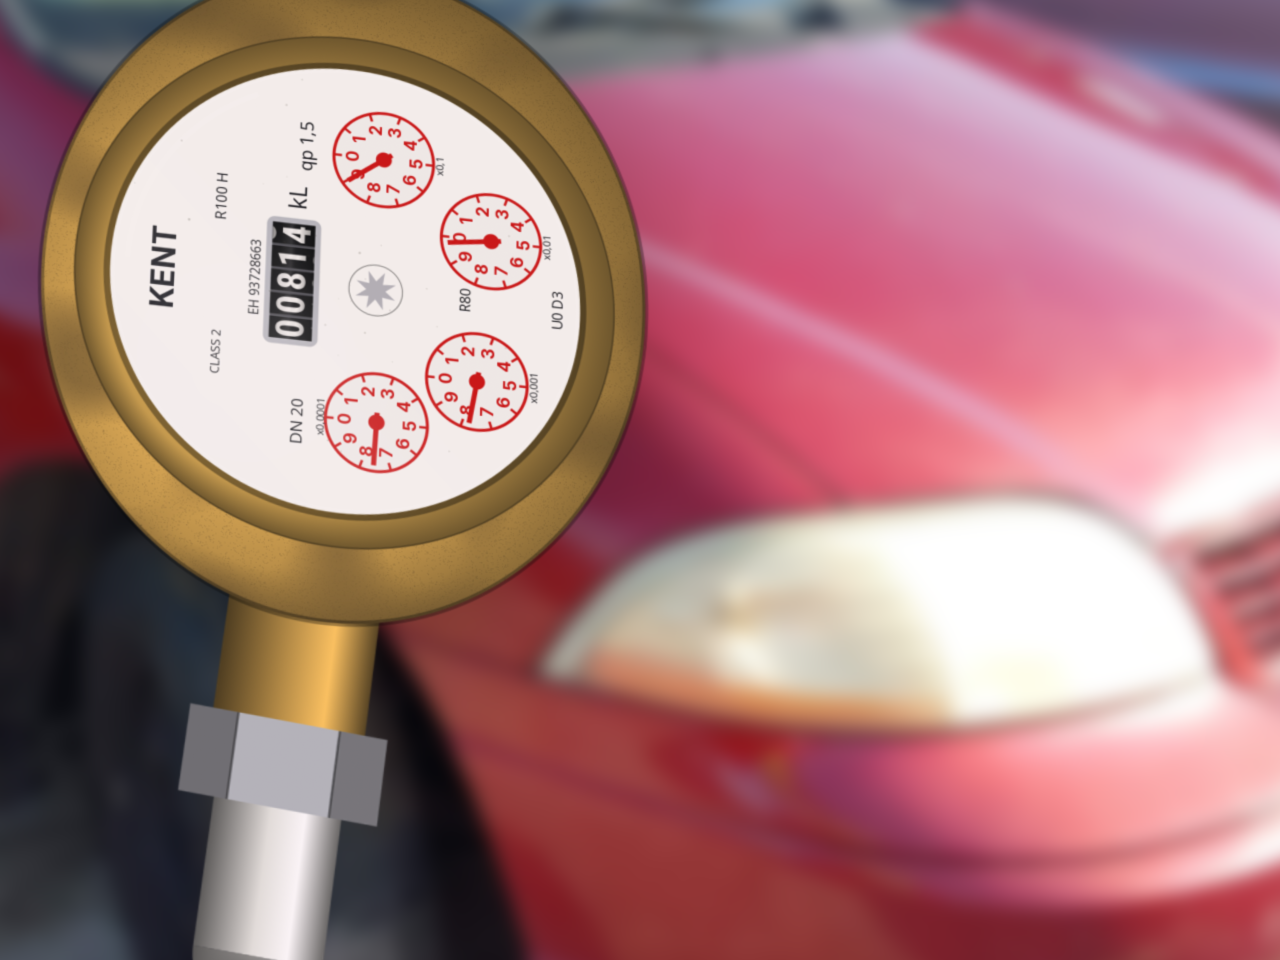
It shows value=813.8977 unit=kL
